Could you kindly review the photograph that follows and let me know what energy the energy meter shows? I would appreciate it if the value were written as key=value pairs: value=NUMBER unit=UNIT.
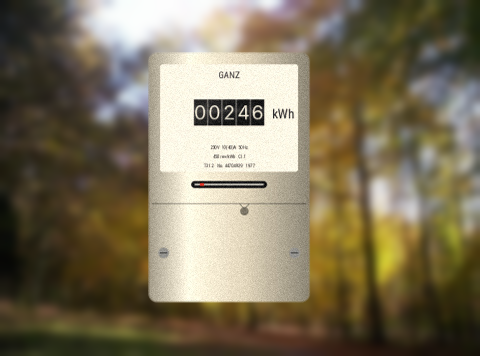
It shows value=246 unit=kWh
